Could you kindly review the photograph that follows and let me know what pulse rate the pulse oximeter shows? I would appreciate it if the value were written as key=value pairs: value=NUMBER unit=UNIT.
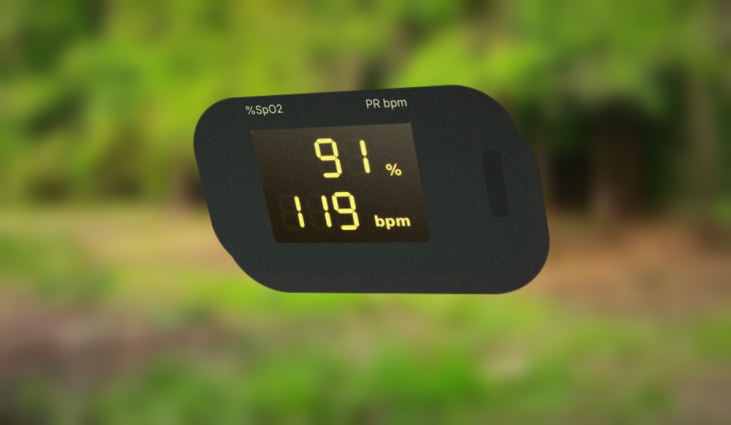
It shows value=119 unit=bpm
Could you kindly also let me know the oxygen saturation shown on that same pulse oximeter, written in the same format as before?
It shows value=91 unit=%
